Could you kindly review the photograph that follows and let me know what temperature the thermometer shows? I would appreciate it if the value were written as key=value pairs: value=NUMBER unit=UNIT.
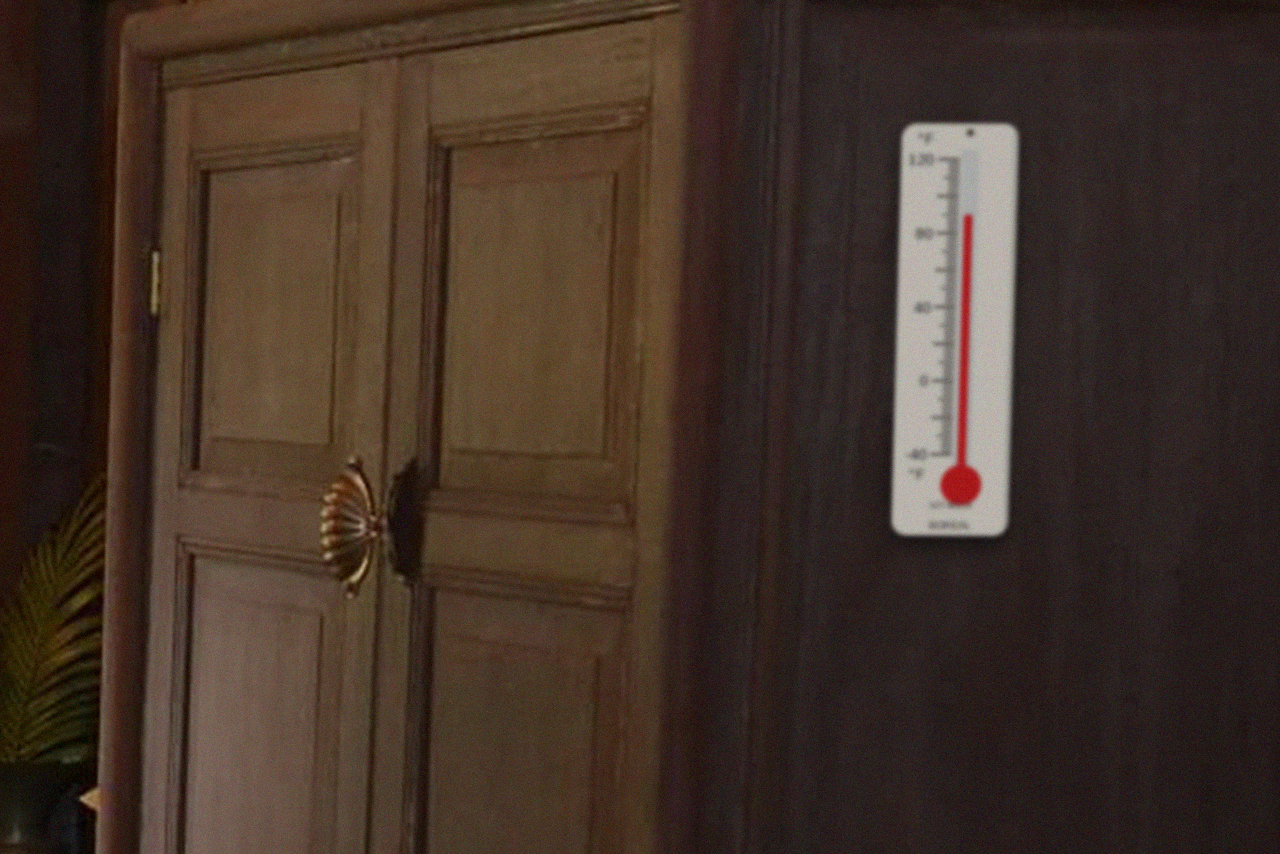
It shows value=90 unit=°F
